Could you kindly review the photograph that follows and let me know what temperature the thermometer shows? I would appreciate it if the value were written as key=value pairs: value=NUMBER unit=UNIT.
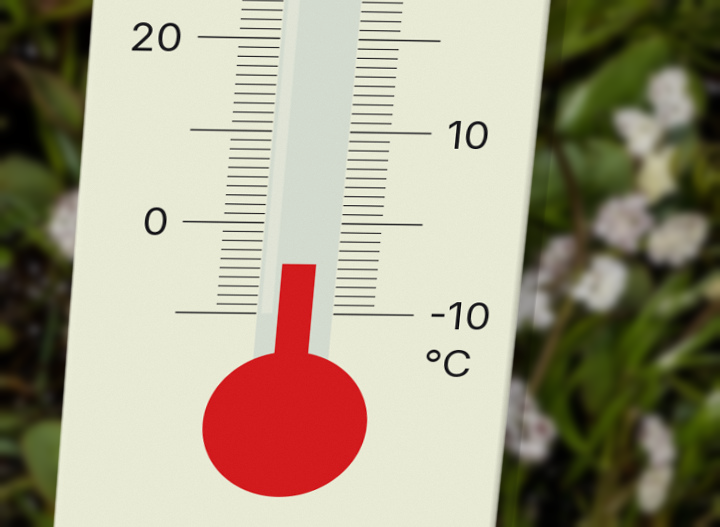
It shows value=-4.5 unit=°C
